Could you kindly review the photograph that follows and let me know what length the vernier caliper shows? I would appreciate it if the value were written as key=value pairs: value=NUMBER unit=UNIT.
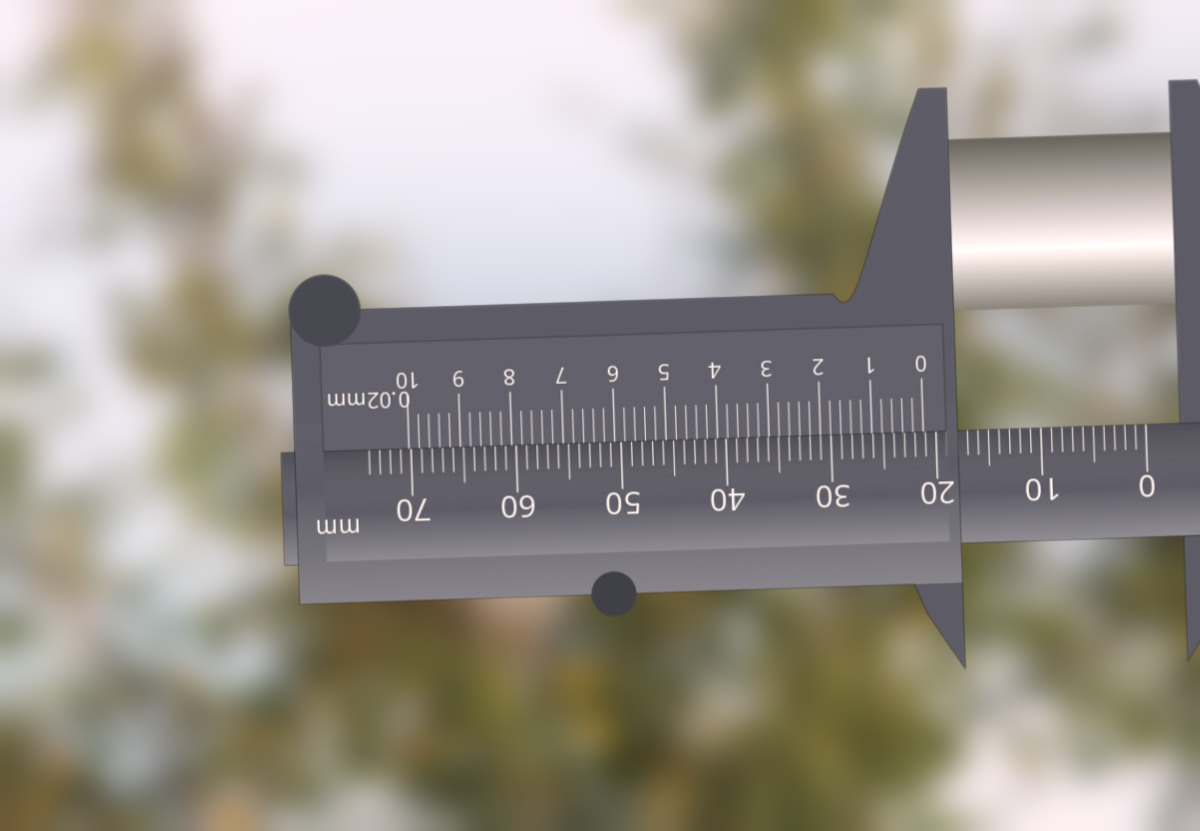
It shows value=21.2 unit=mm
